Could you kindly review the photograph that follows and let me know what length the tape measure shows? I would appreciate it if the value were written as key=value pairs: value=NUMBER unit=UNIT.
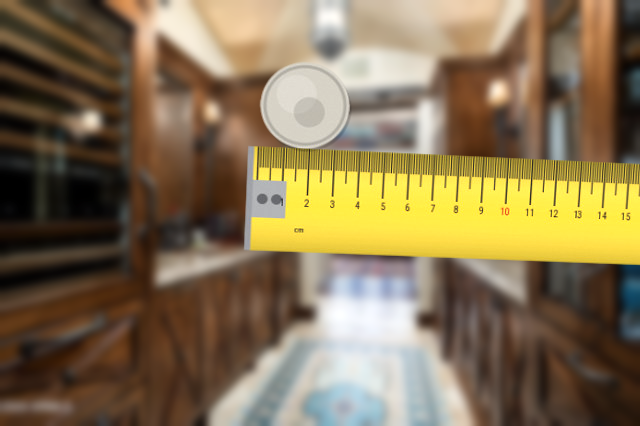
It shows value=3.5 unit=cm
